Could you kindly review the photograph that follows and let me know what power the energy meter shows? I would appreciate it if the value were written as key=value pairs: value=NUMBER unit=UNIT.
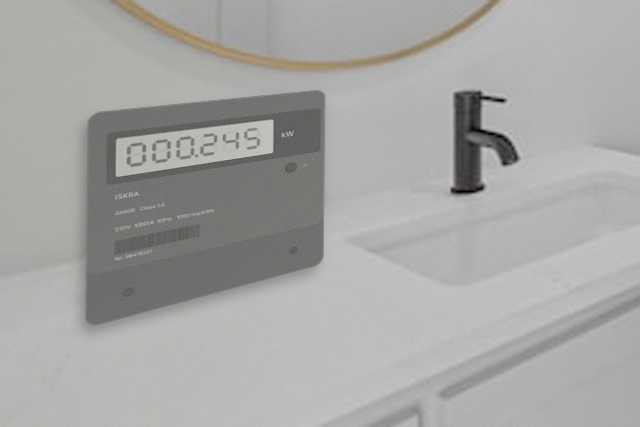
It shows value=0.245 unit=kW
